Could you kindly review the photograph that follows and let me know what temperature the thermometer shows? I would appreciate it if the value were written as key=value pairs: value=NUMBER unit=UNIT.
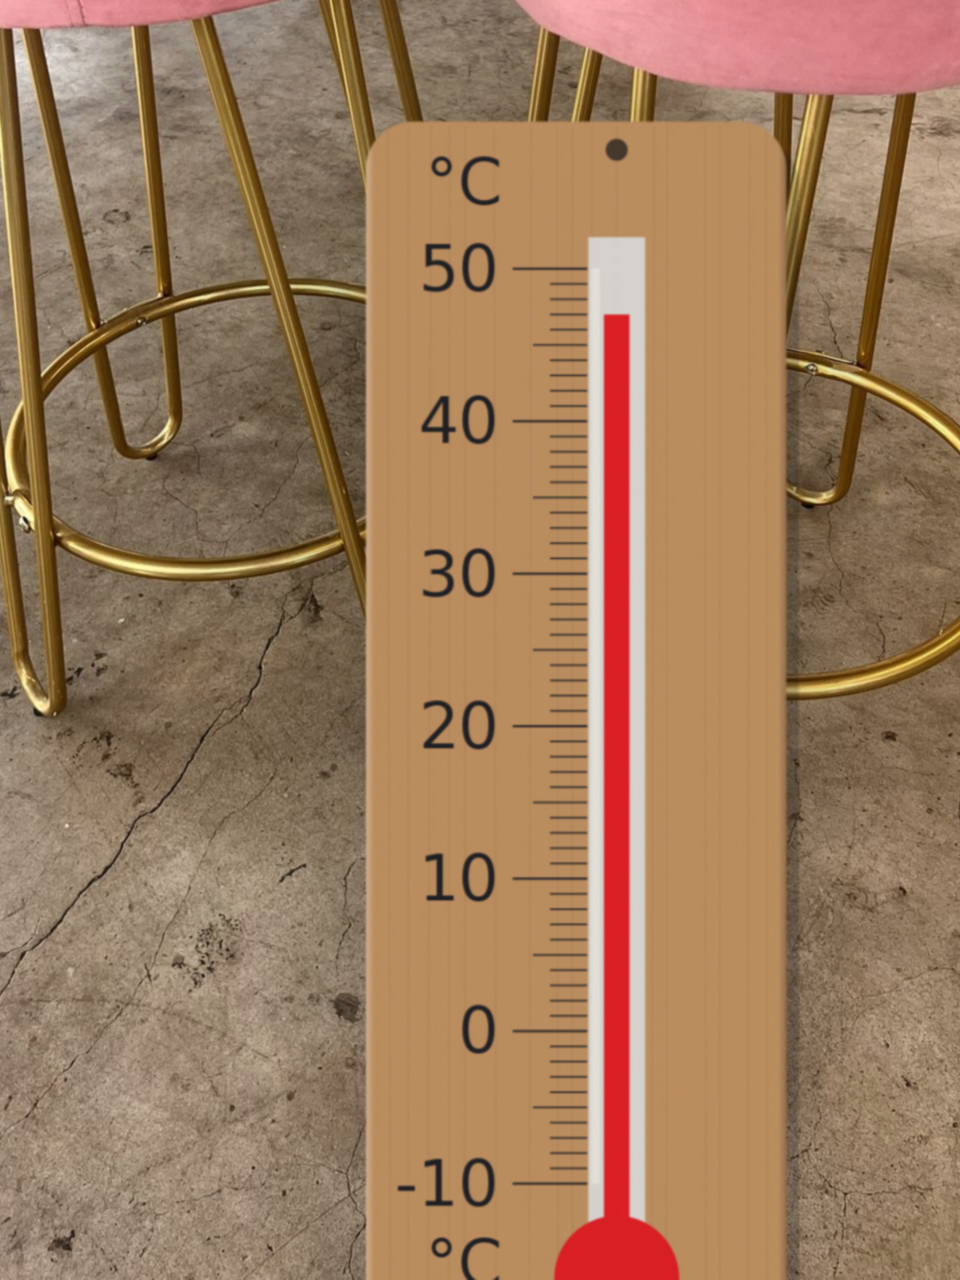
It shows value=47 unit=°C
